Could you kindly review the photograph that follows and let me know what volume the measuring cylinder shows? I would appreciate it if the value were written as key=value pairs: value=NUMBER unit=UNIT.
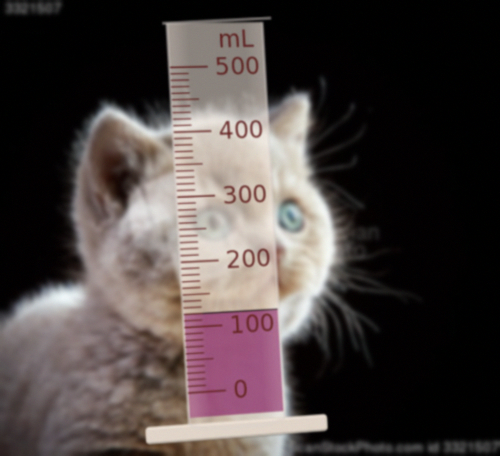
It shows value=120 unit=mL
